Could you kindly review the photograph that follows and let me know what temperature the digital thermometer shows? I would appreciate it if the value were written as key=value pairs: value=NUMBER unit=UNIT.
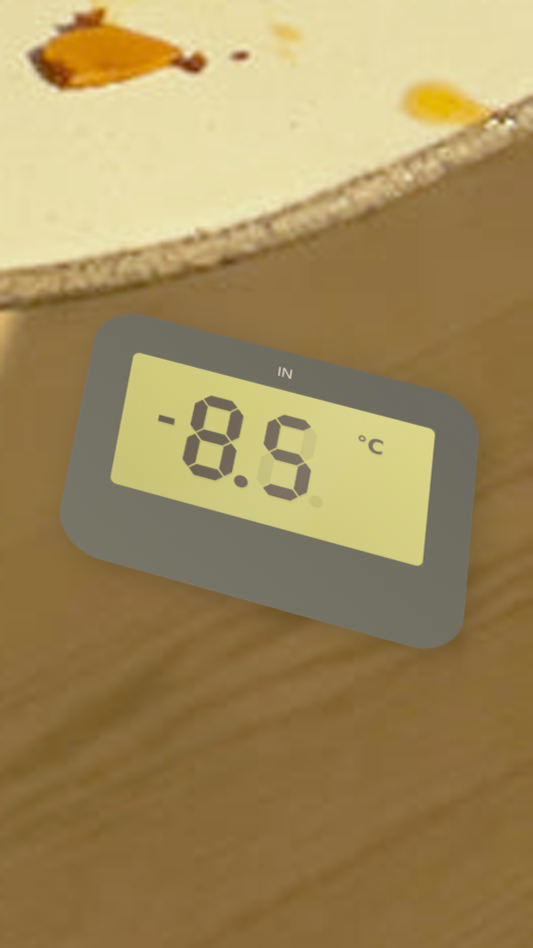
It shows value=-8.5 unit=°C
